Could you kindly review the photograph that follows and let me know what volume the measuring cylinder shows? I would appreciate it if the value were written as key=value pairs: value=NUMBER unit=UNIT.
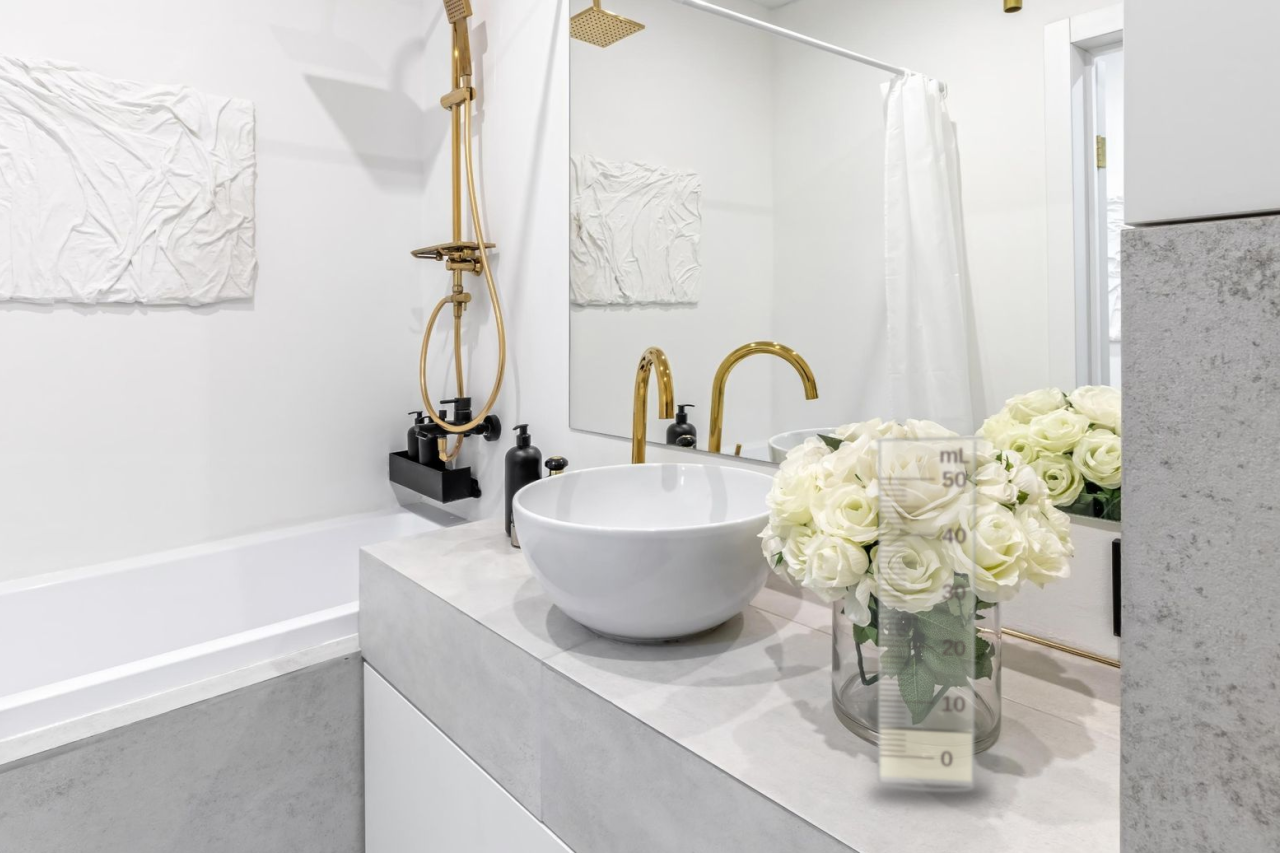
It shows value=5 unit=mL
